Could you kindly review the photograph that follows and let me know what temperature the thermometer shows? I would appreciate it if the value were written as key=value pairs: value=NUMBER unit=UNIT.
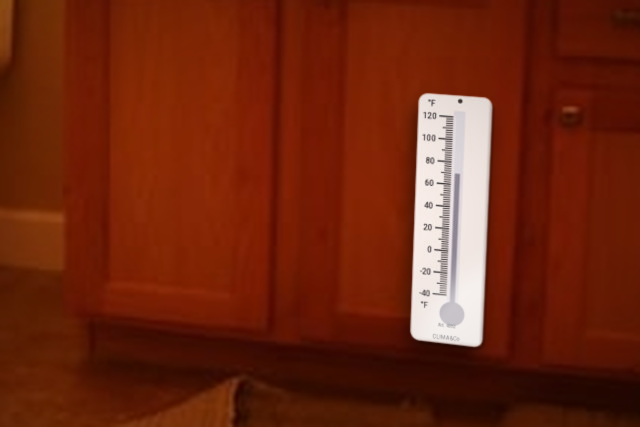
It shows value=70 unit=°F
